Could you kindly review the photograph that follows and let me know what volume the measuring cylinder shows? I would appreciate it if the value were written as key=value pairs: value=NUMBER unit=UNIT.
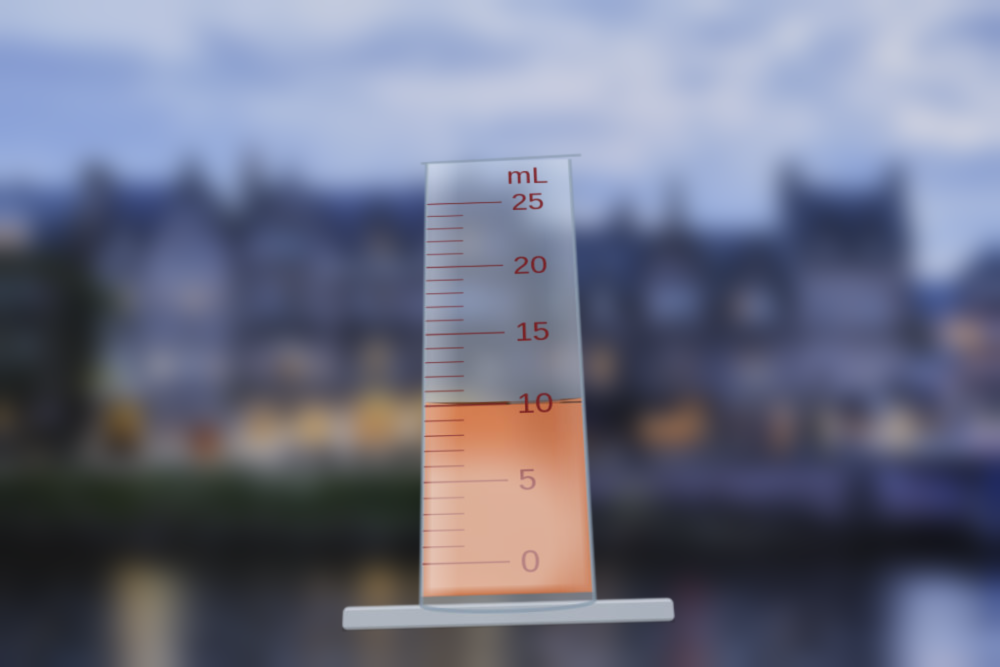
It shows value=10 unit=mL
